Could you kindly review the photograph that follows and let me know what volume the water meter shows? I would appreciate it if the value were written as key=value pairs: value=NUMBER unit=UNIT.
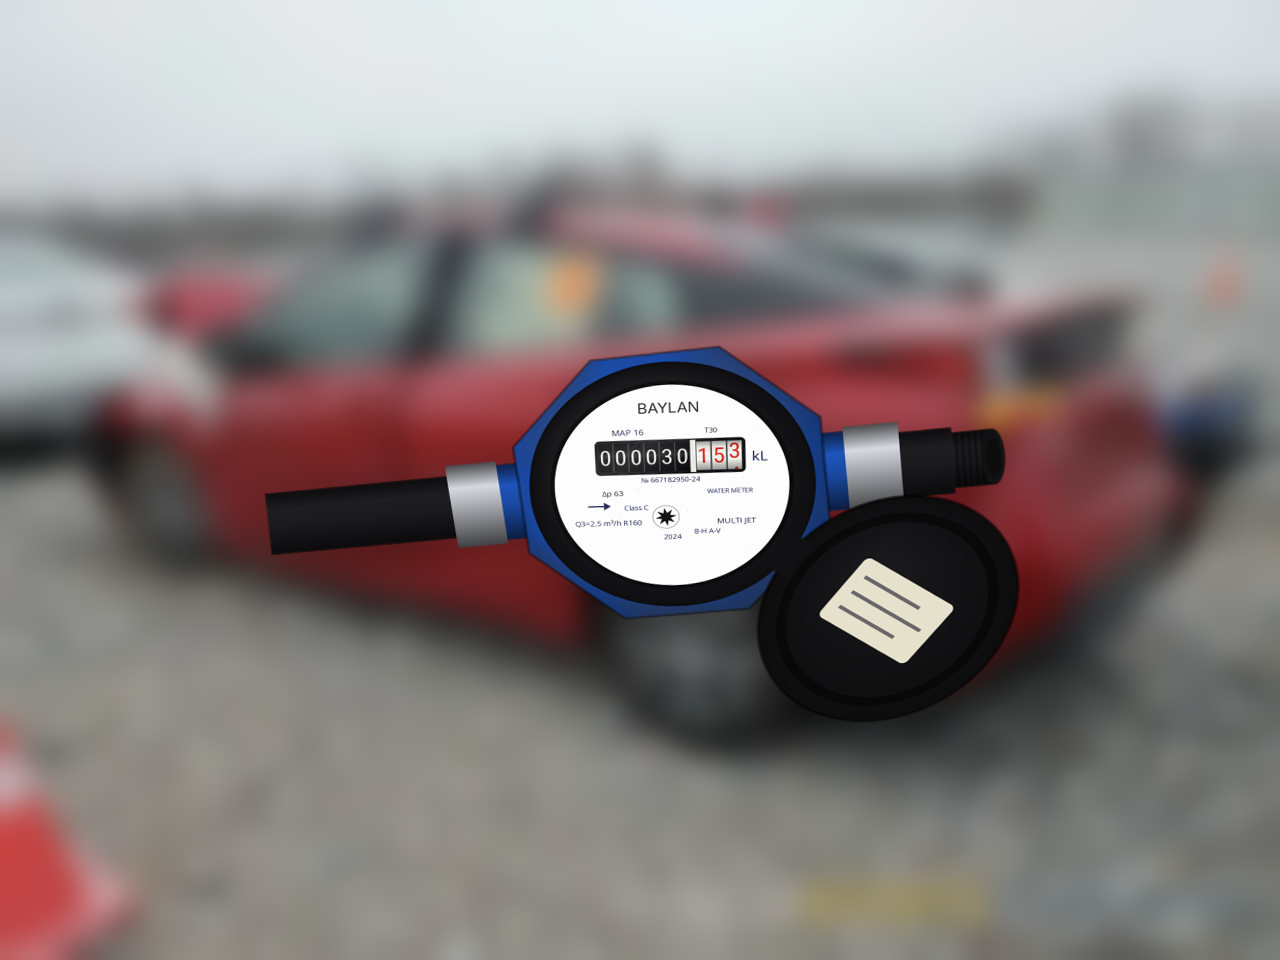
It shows value=30.153 unit=kL
